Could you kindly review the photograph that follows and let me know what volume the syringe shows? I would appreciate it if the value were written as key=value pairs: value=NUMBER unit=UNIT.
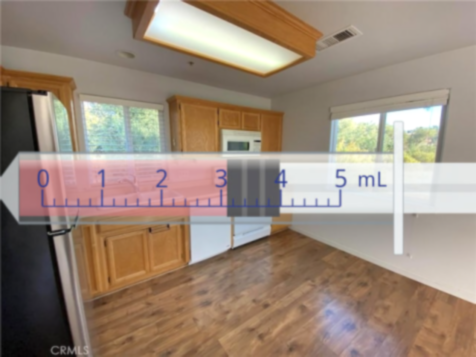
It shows value=3.1 unit=mL
